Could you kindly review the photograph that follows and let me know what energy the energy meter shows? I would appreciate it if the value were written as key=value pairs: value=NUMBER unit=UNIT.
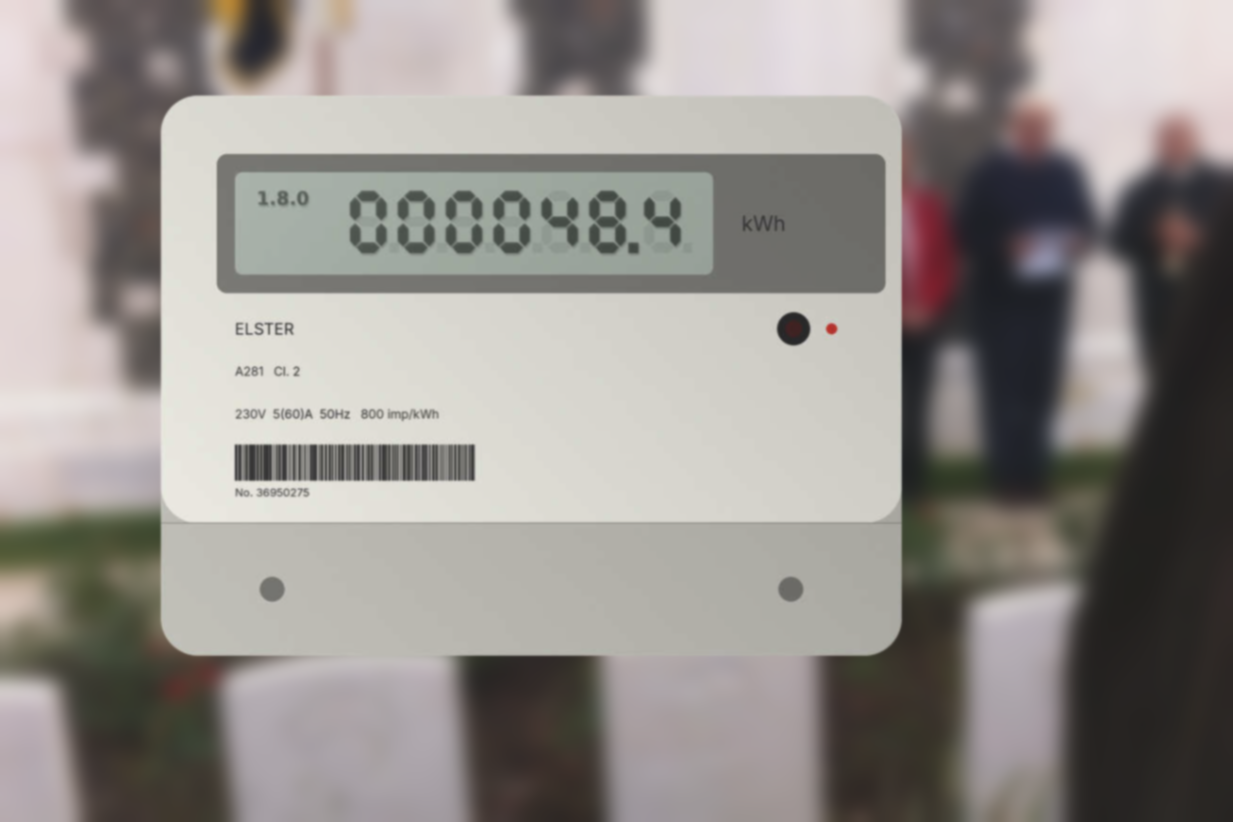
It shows value=48.4 unit=kWh
